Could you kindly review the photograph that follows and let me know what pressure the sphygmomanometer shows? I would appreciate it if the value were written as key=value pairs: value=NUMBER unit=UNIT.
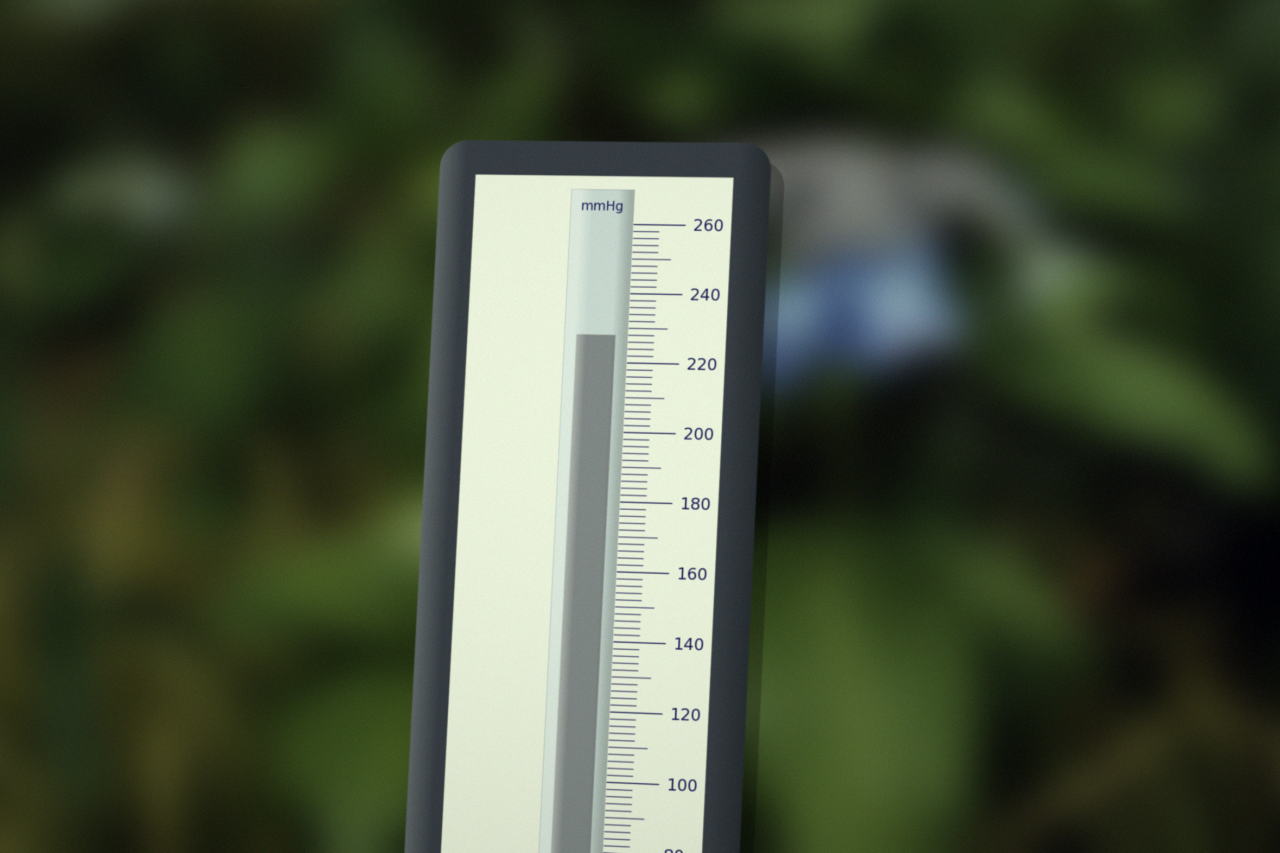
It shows value=228 unit=mmHg
